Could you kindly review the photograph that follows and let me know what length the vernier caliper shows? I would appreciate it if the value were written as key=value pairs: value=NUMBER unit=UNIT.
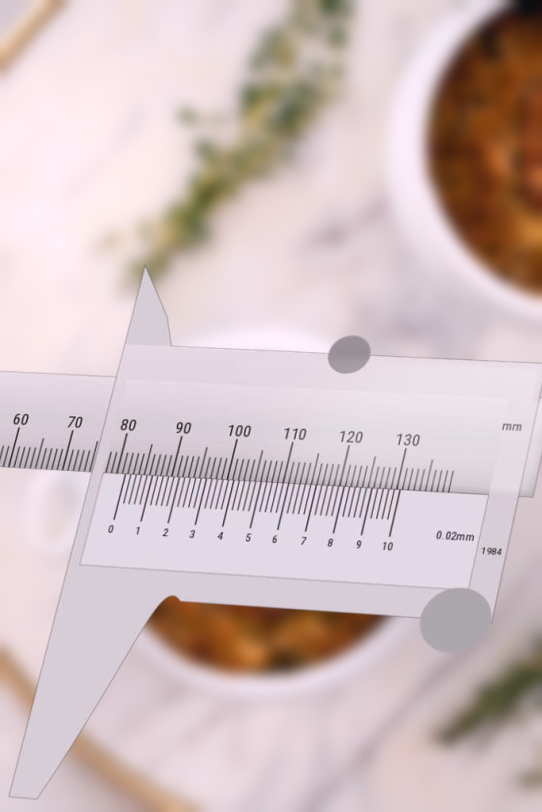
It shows value=81.6 unit=mm
